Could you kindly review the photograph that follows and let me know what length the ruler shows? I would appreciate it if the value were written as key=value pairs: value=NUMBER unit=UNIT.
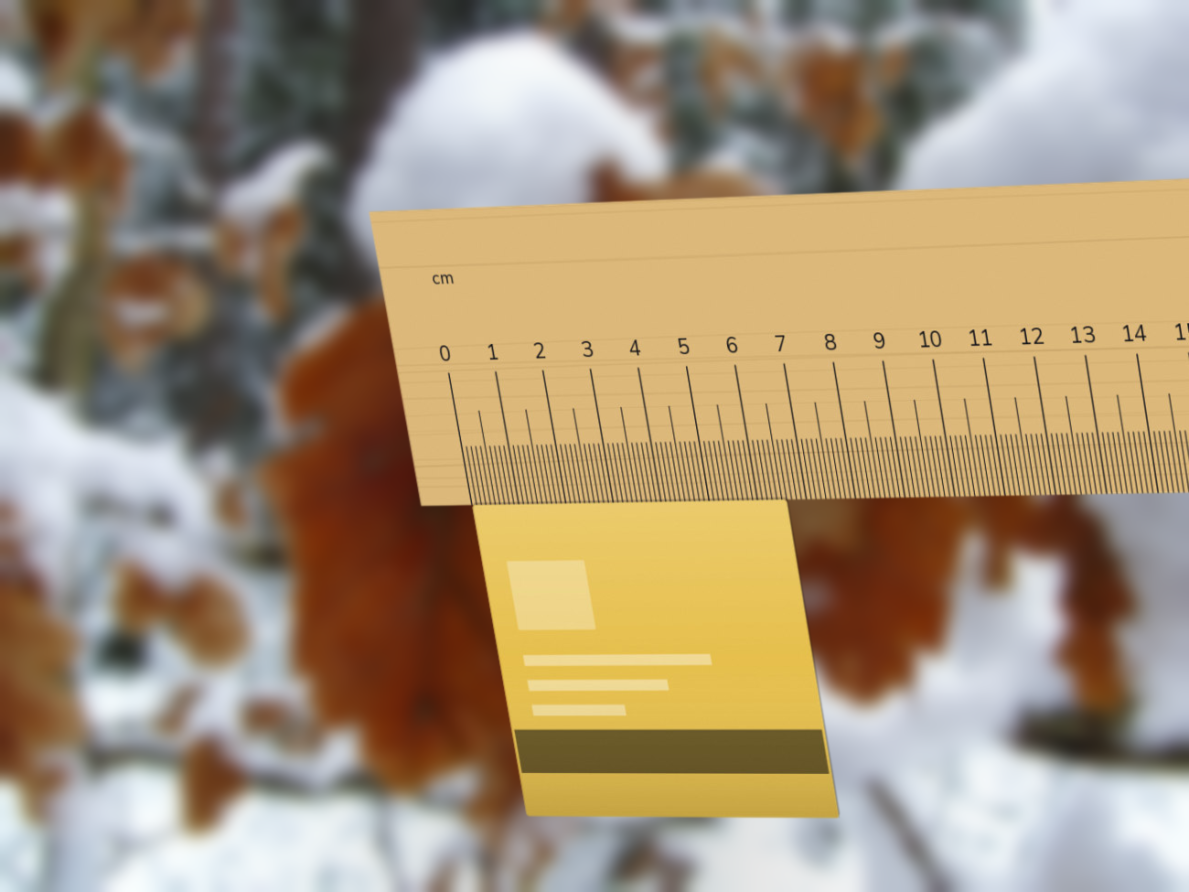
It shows value=6.6 unit=cm
